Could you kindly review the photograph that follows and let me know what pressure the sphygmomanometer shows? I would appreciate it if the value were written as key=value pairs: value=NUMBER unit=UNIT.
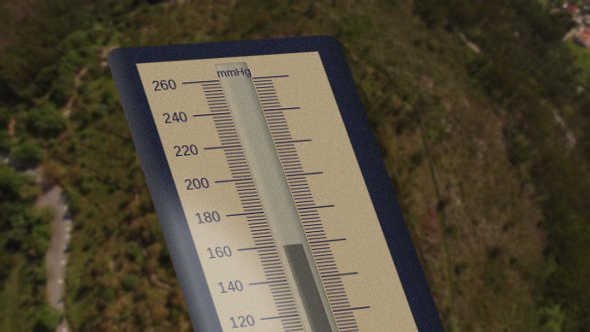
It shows value=160 unit=mmHg
